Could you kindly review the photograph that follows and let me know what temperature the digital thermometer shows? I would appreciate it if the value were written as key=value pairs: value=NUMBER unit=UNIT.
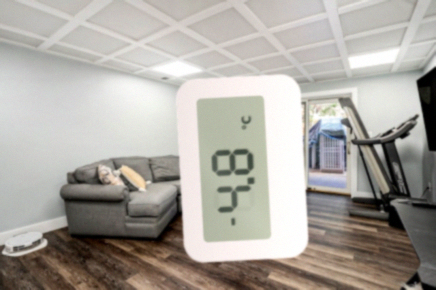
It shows value=-4.8 unit=°C
